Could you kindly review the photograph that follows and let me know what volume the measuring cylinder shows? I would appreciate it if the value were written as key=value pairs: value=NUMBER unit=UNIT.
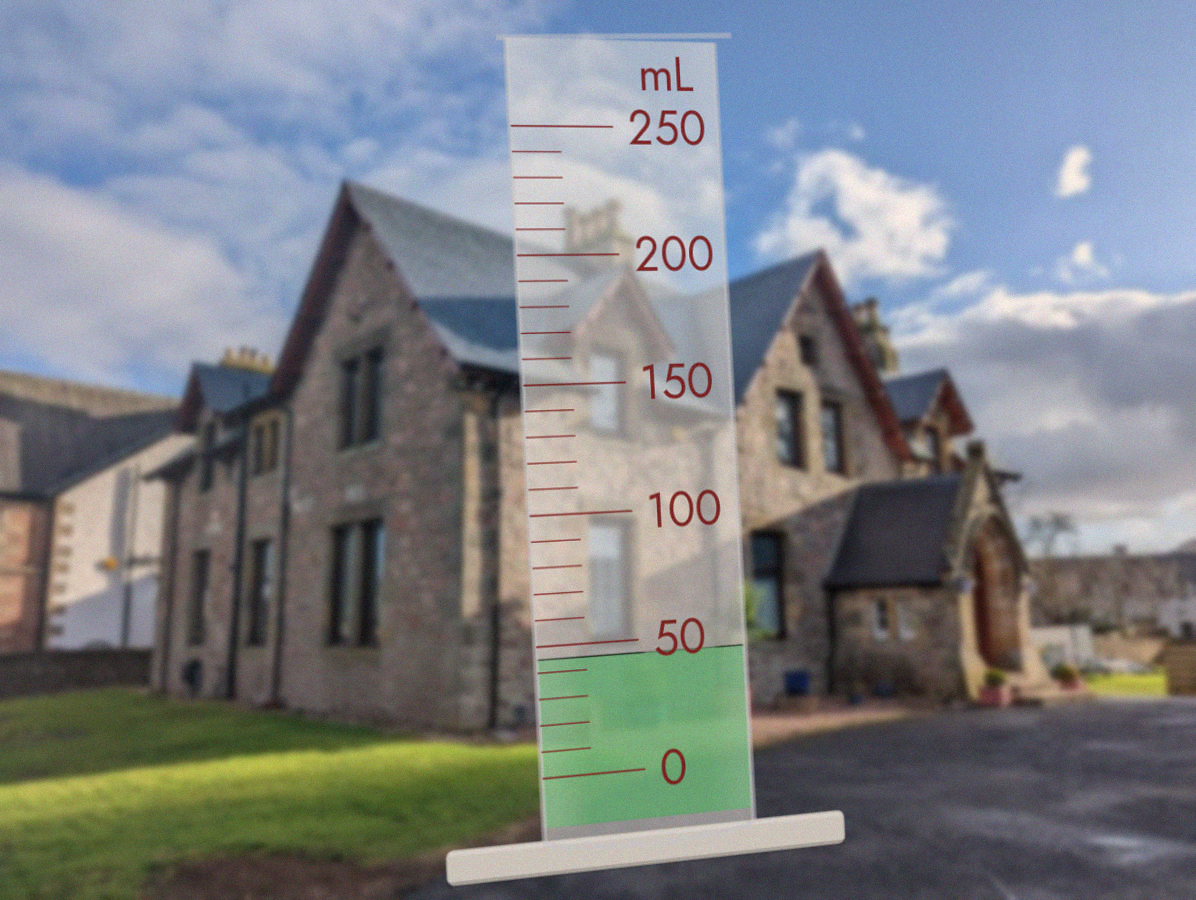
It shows value=45 unit=mL
